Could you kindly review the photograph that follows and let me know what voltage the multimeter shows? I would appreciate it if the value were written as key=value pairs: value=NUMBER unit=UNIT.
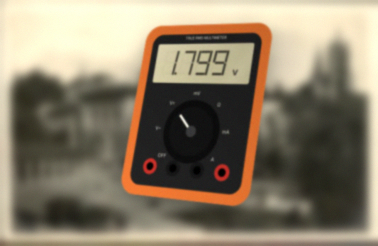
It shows value=1.799 unit=V
